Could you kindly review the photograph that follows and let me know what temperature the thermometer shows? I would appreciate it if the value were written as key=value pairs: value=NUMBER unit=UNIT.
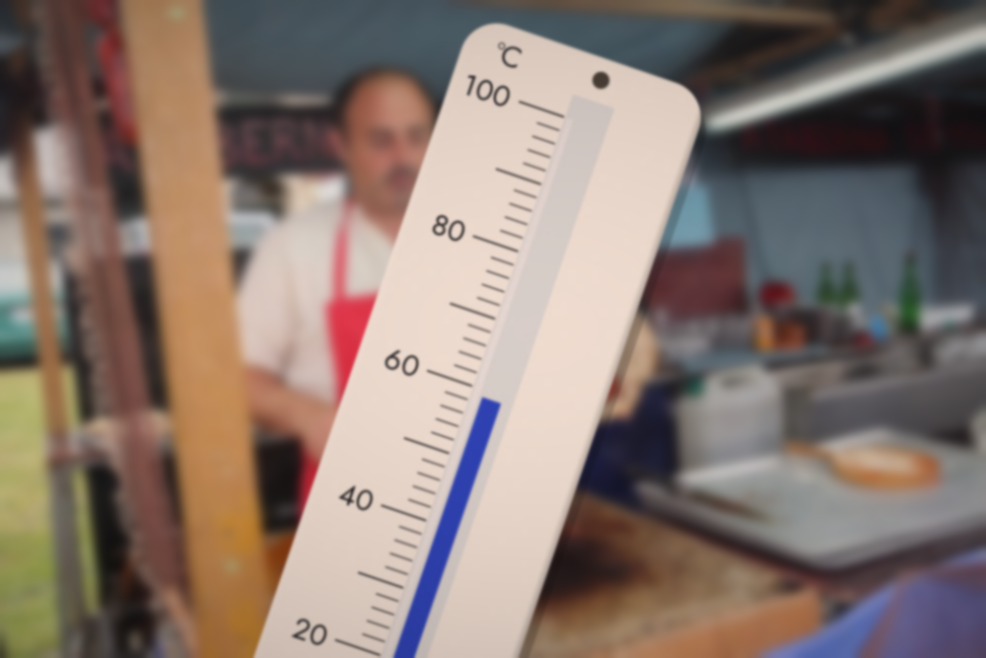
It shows value=59 unit=°C
